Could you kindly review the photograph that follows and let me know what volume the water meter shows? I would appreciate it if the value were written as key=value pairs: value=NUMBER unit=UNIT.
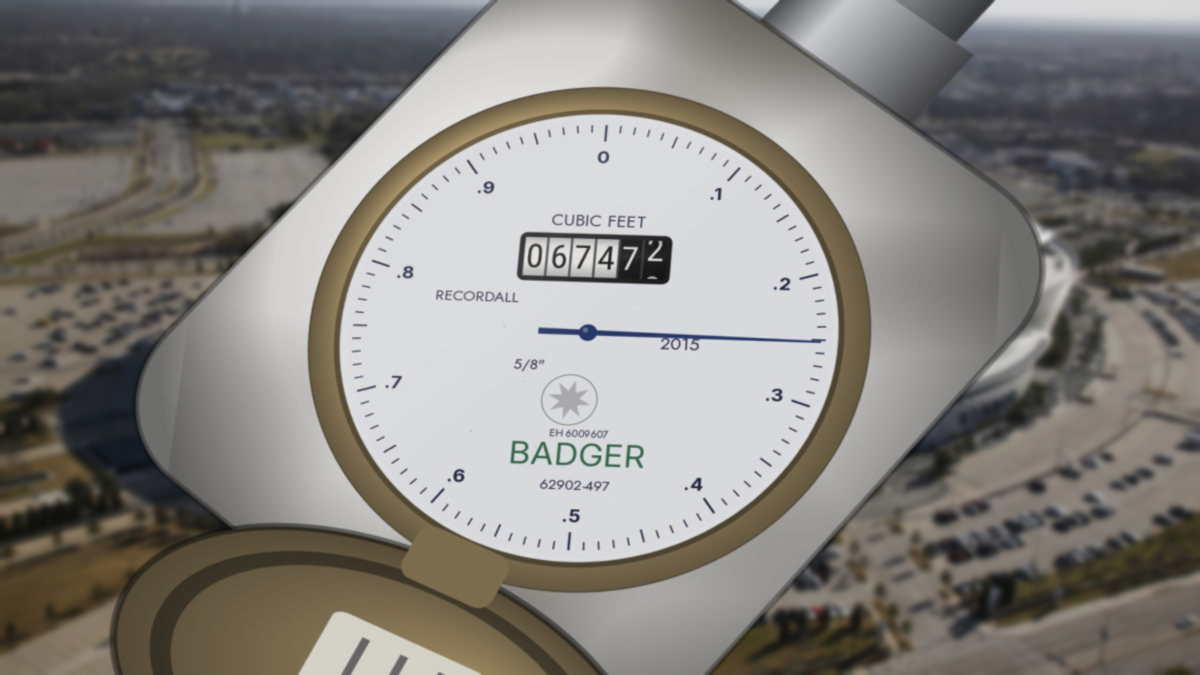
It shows value=67472.25 unit=ft³
